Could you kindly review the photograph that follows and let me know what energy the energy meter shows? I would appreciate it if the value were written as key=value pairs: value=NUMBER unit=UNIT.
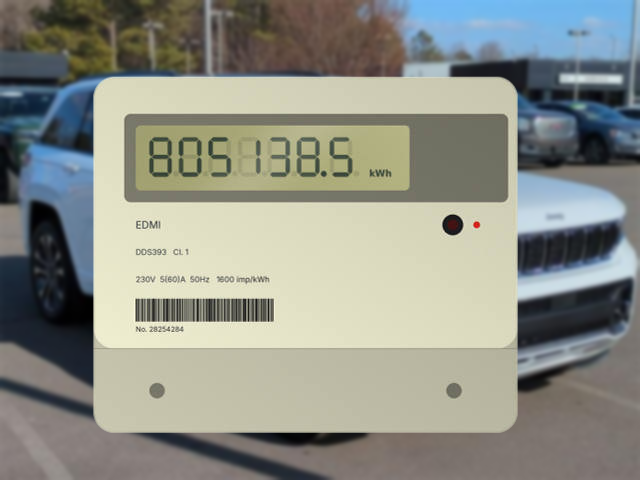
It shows value=805138.5 unit=kWh
